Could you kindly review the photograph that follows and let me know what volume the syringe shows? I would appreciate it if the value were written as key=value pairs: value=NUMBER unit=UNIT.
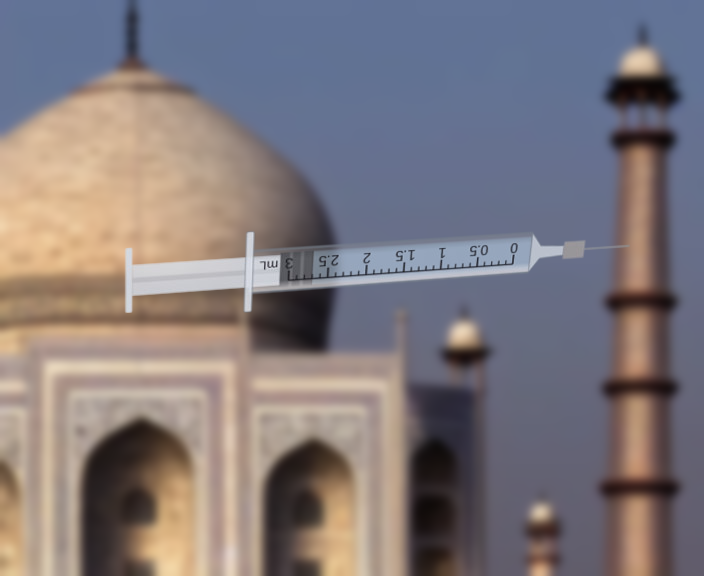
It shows value=2.7 unit=mL
